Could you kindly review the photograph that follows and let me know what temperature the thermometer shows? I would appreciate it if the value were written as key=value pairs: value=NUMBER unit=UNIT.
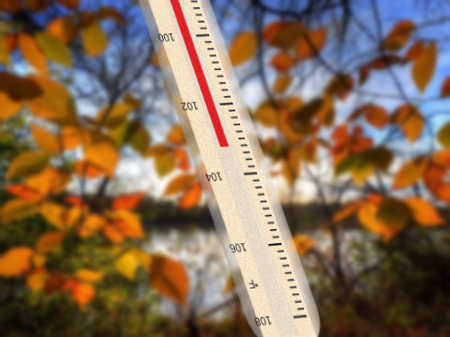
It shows value=103.2 unit=°F
